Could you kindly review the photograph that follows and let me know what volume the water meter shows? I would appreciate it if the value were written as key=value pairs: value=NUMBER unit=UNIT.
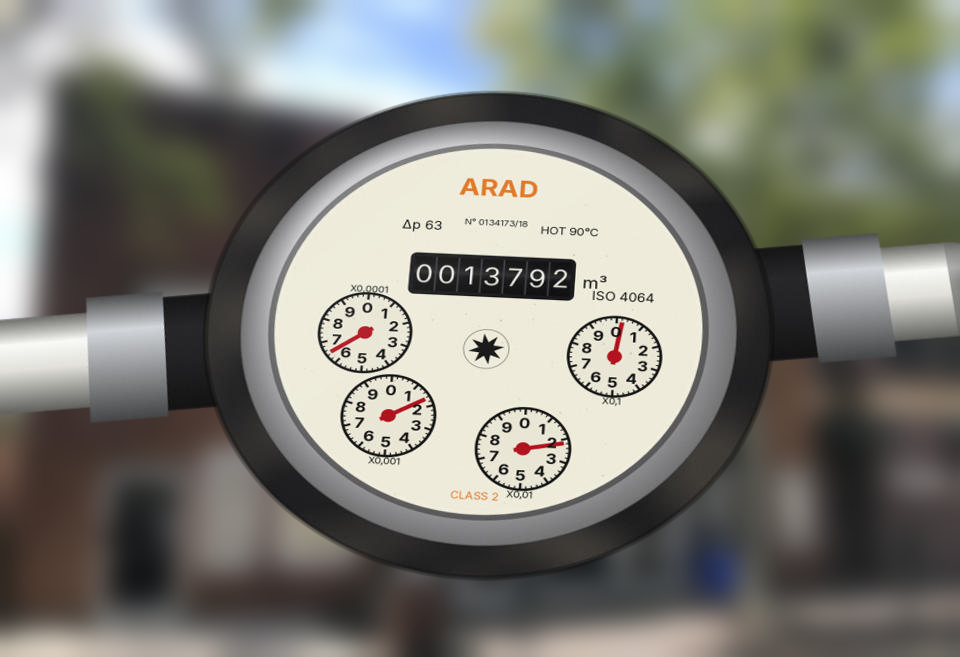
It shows value=13792.0216 unit=m³
